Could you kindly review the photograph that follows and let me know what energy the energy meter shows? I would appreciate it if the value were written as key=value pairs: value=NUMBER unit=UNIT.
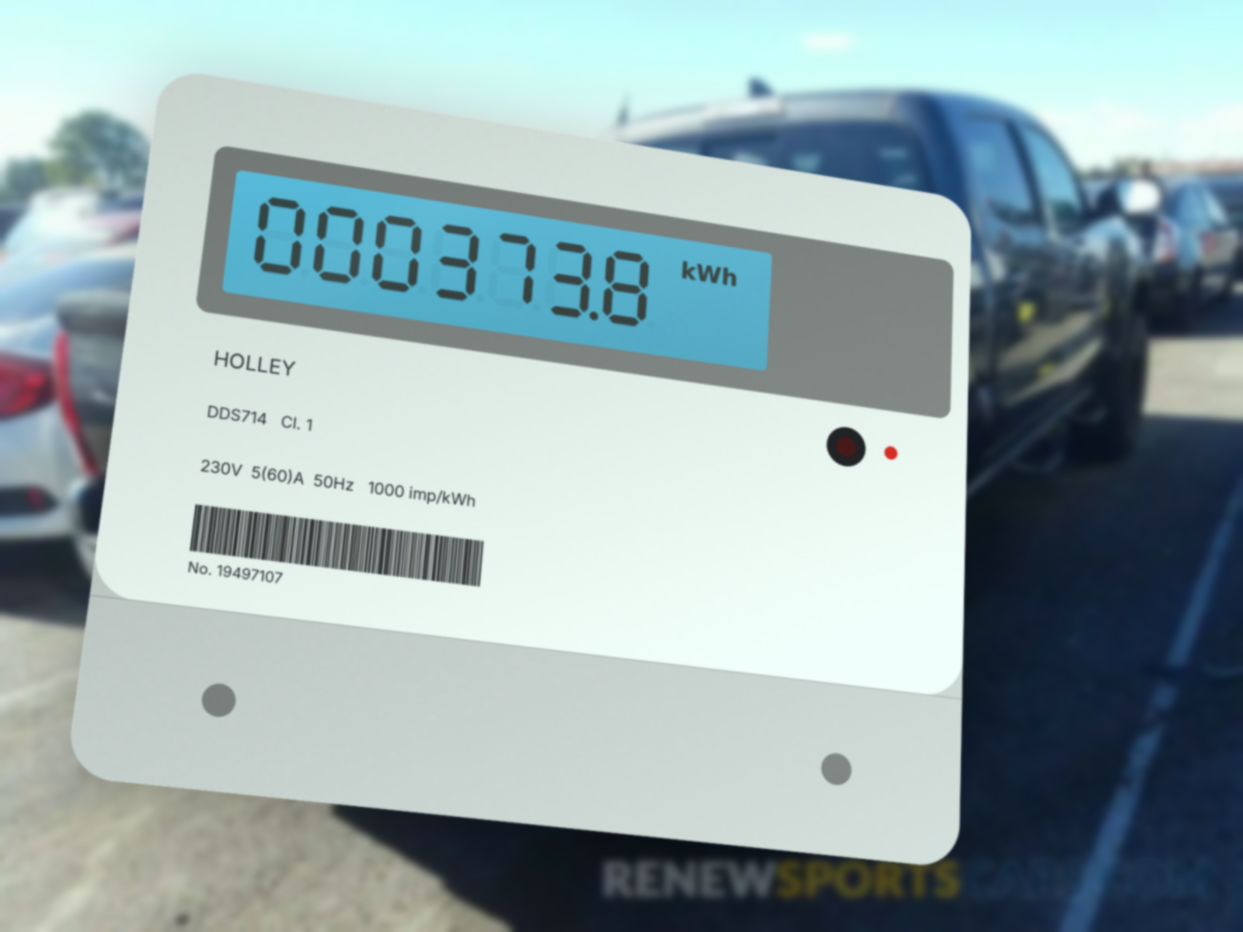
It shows value=373.8 unit=kWh
